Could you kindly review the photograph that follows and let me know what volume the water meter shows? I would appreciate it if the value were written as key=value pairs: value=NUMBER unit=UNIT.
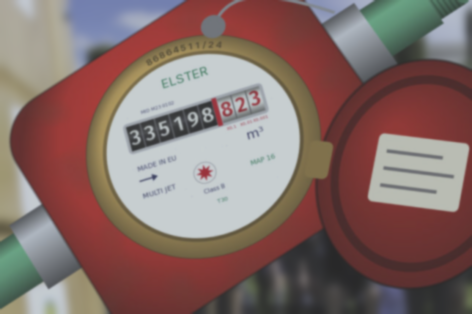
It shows value=335198.823 unit=m³
